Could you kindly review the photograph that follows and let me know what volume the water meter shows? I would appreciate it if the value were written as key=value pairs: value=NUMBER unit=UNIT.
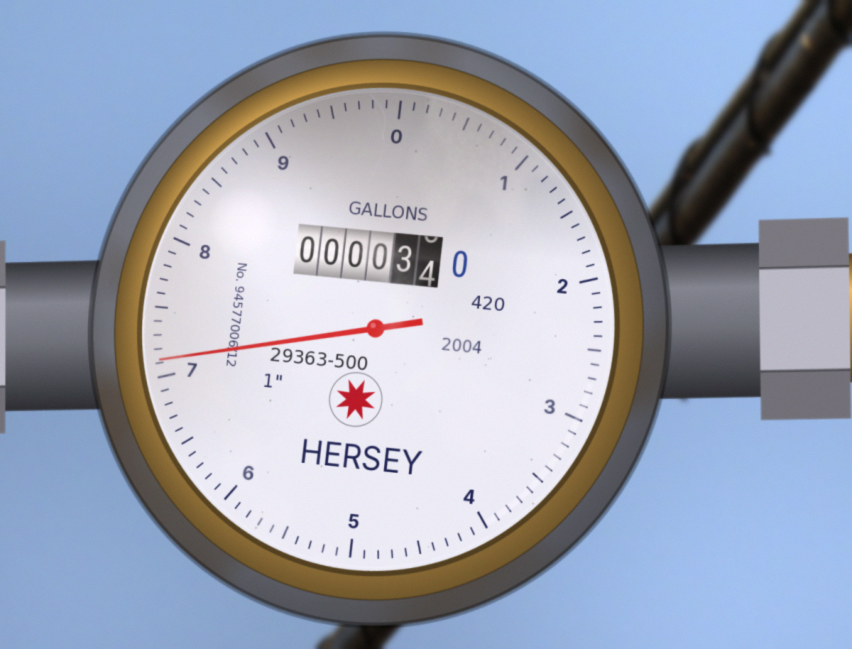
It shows value=337.1 unit=gal
